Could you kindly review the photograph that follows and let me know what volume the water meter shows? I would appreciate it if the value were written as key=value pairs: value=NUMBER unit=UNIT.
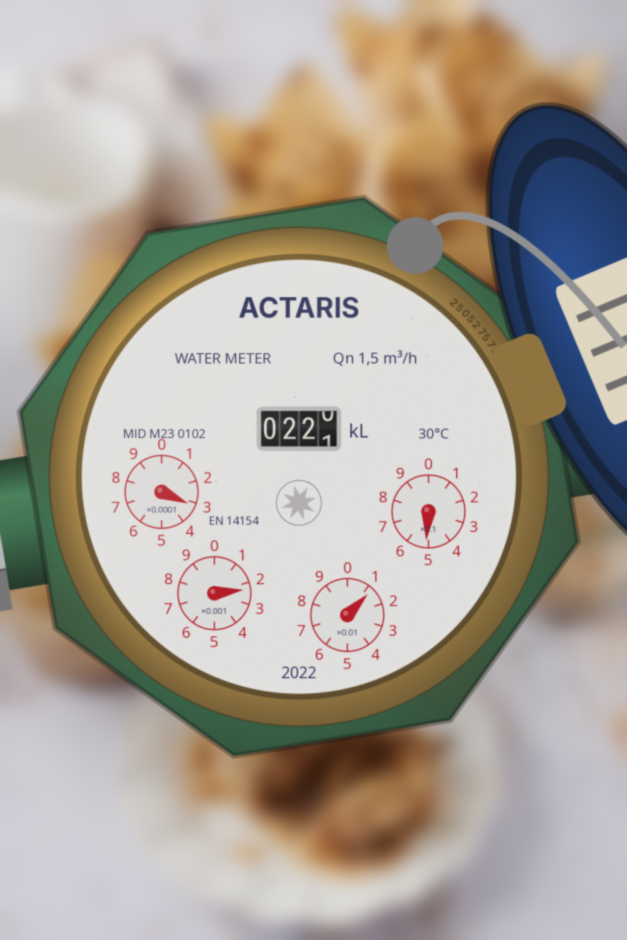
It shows value=220.5123 unit=kL
